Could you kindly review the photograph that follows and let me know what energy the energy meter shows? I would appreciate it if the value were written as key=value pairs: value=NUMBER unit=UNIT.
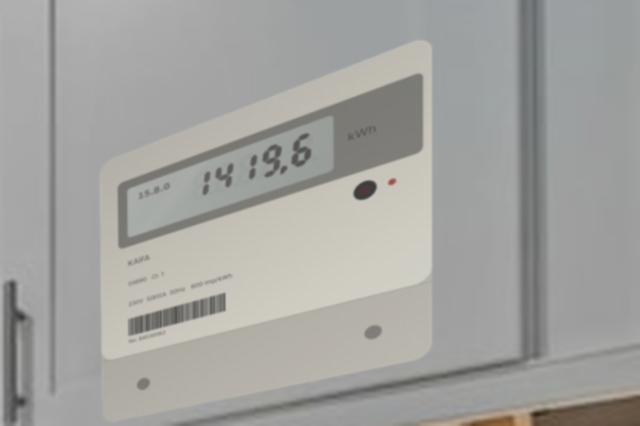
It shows value=1419.6 unit=kWh
